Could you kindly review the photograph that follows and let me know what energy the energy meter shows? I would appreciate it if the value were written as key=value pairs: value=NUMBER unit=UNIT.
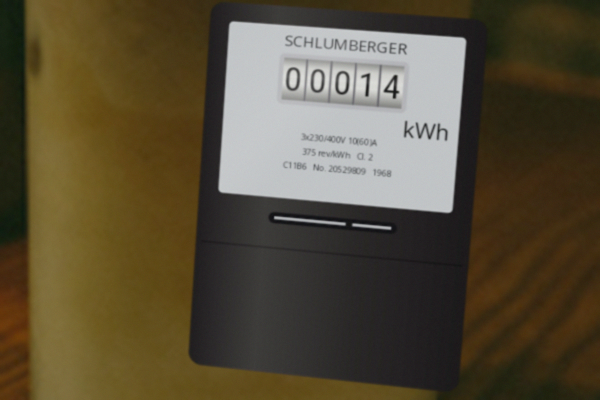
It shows value=14 unit=kWh
